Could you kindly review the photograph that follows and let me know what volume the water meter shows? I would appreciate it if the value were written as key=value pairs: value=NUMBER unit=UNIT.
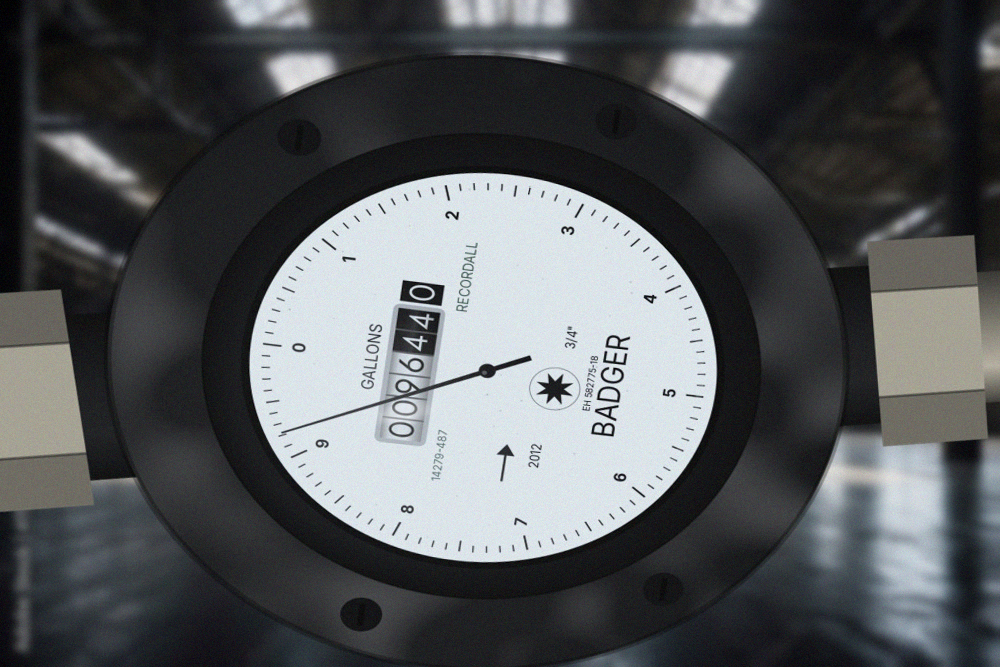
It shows value=96439.2 unit=gal
